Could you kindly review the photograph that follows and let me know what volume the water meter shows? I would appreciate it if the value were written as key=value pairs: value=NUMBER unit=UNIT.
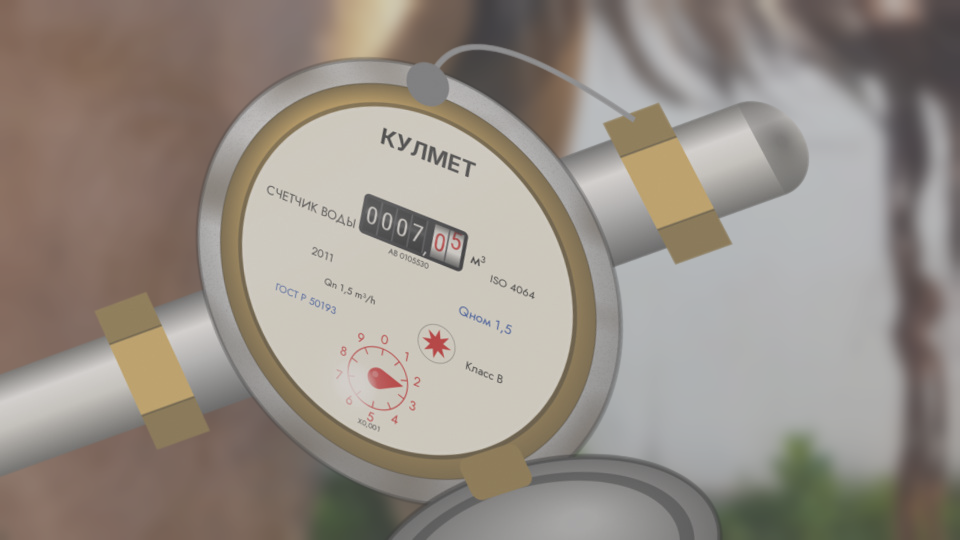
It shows value=7.052 unit=m³
